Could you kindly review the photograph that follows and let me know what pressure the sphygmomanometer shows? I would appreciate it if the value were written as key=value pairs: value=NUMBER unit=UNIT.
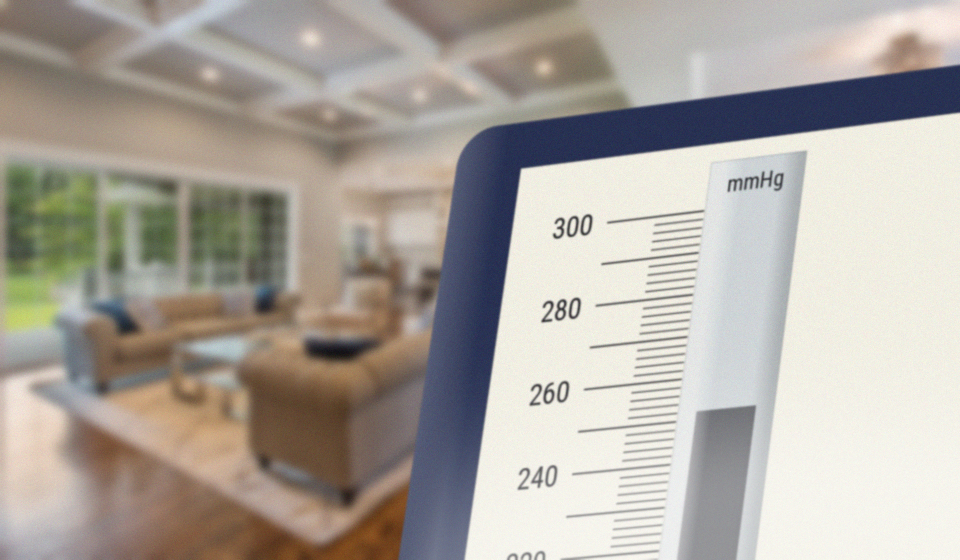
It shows value=252 unit=mmHg
